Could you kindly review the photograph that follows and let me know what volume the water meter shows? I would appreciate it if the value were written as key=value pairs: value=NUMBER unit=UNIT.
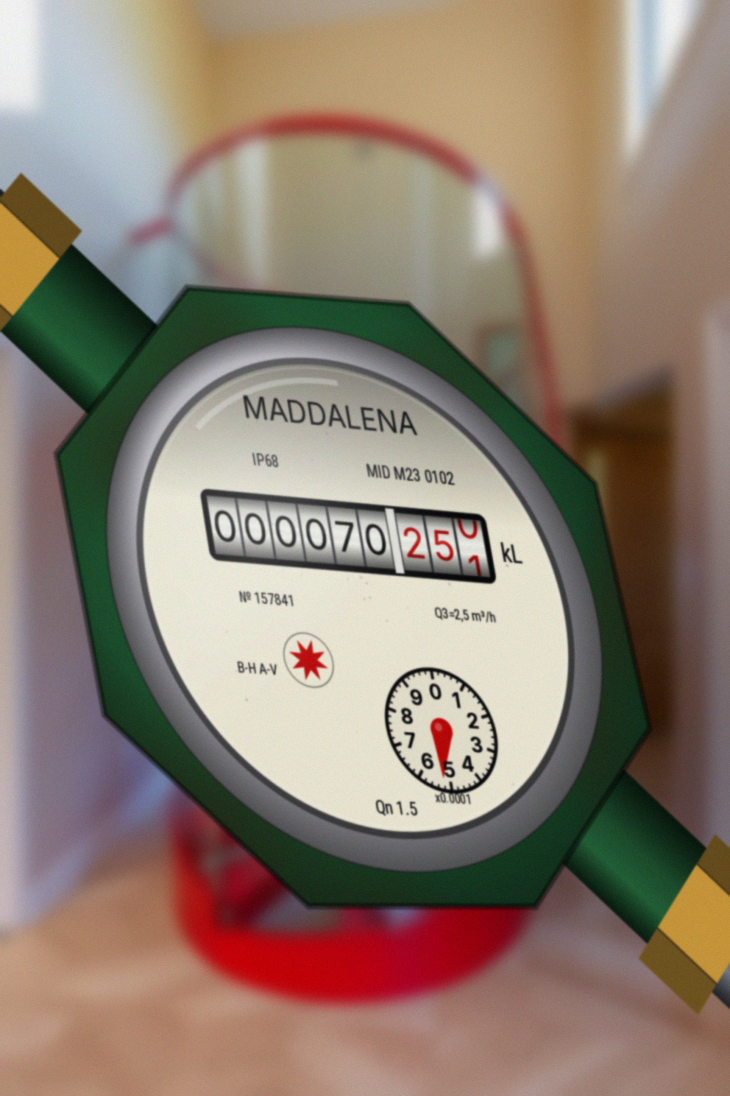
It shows value=70.2505 unit=kL
